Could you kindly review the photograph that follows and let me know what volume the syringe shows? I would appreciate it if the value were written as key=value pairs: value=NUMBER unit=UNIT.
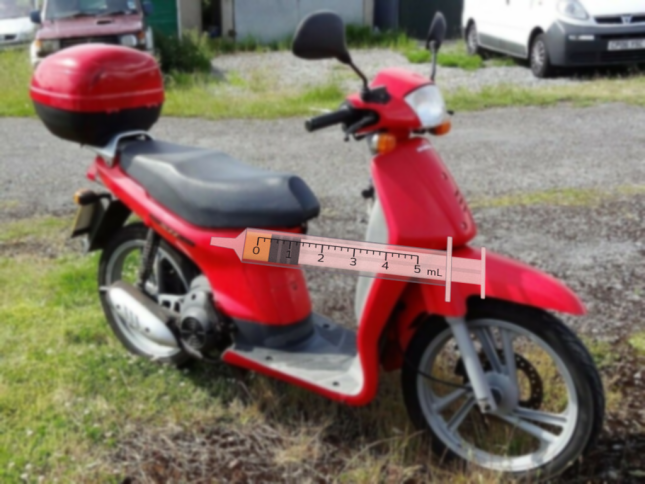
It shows value=0.4 unit=mL
